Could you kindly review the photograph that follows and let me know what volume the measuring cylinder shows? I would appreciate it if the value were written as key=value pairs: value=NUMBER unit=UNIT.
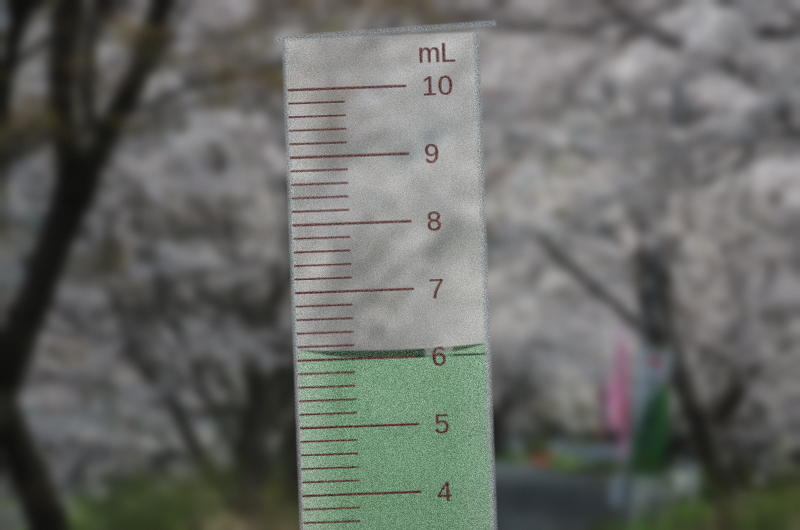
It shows value=6 unit=mL
